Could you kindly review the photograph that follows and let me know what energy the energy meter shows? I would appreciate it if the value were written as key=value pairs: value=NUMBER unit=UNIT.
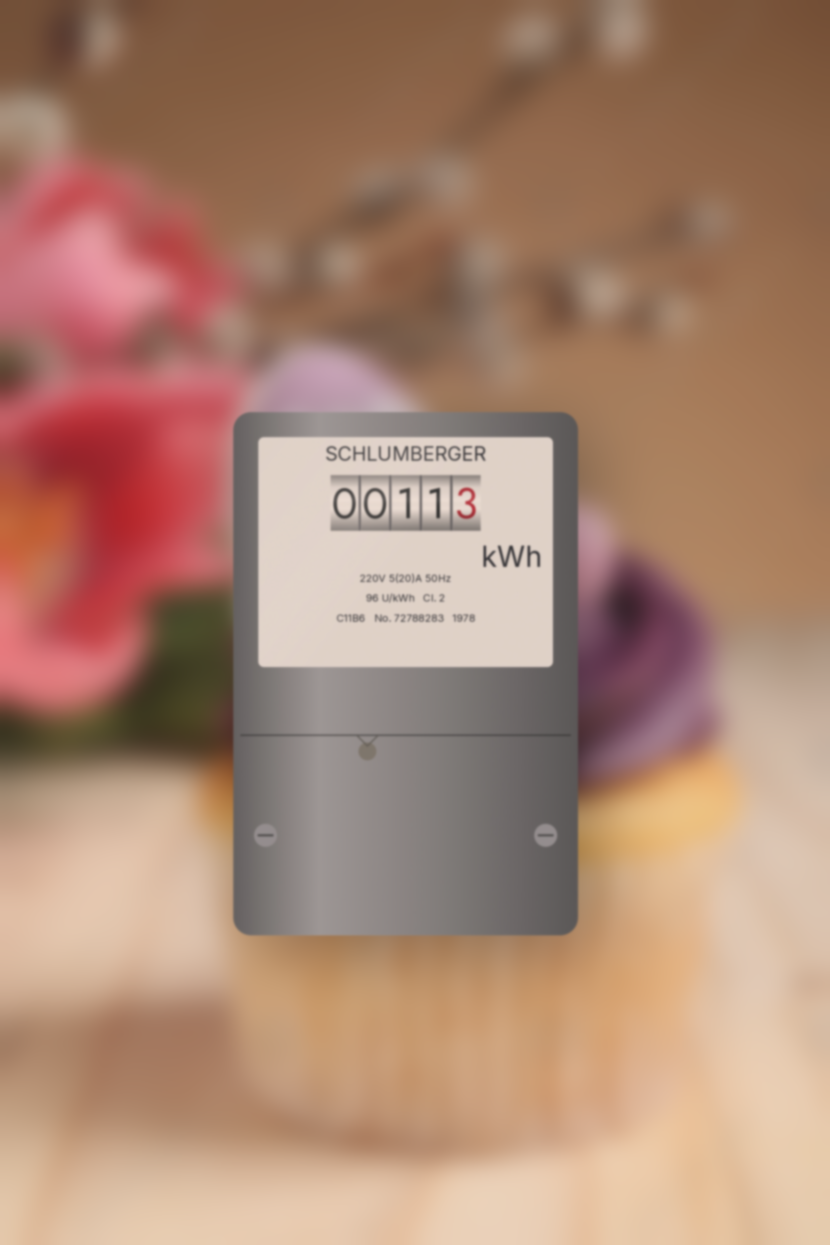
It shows value=11.3 unit=kWh
